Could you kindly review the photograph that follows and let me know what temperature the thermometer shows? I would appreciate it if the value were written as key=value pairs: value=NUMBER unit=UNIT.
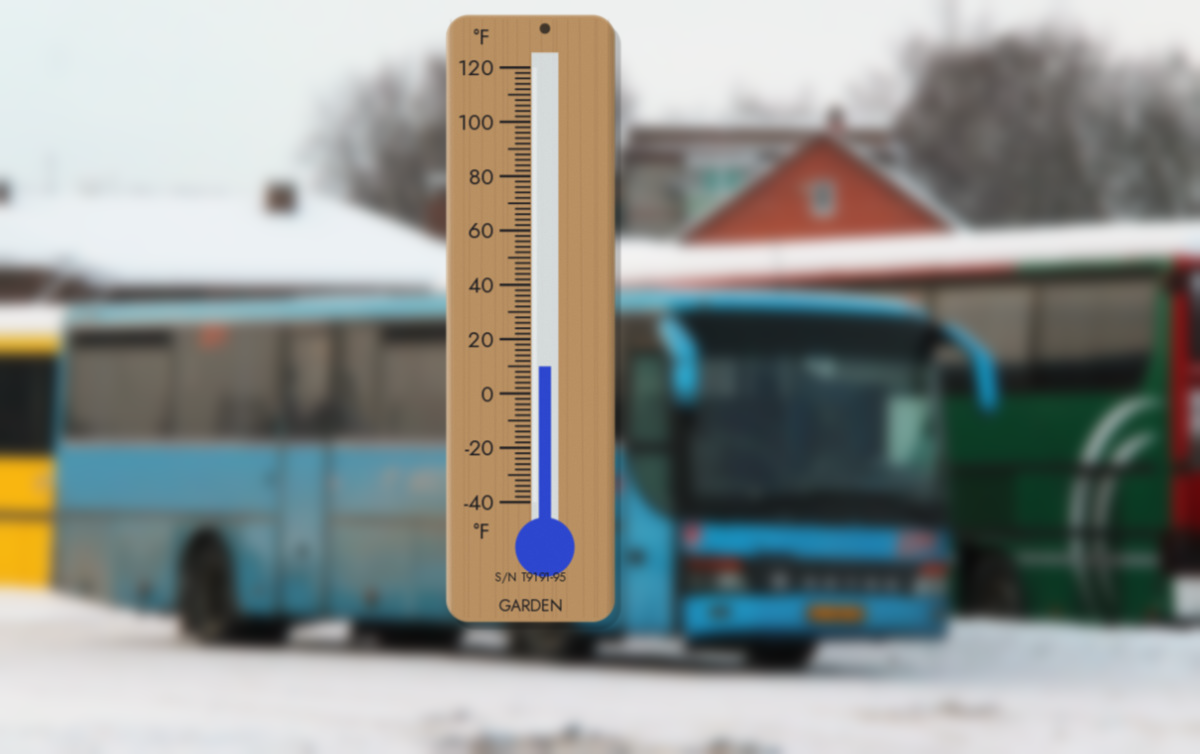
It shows value=10 unit=°F
